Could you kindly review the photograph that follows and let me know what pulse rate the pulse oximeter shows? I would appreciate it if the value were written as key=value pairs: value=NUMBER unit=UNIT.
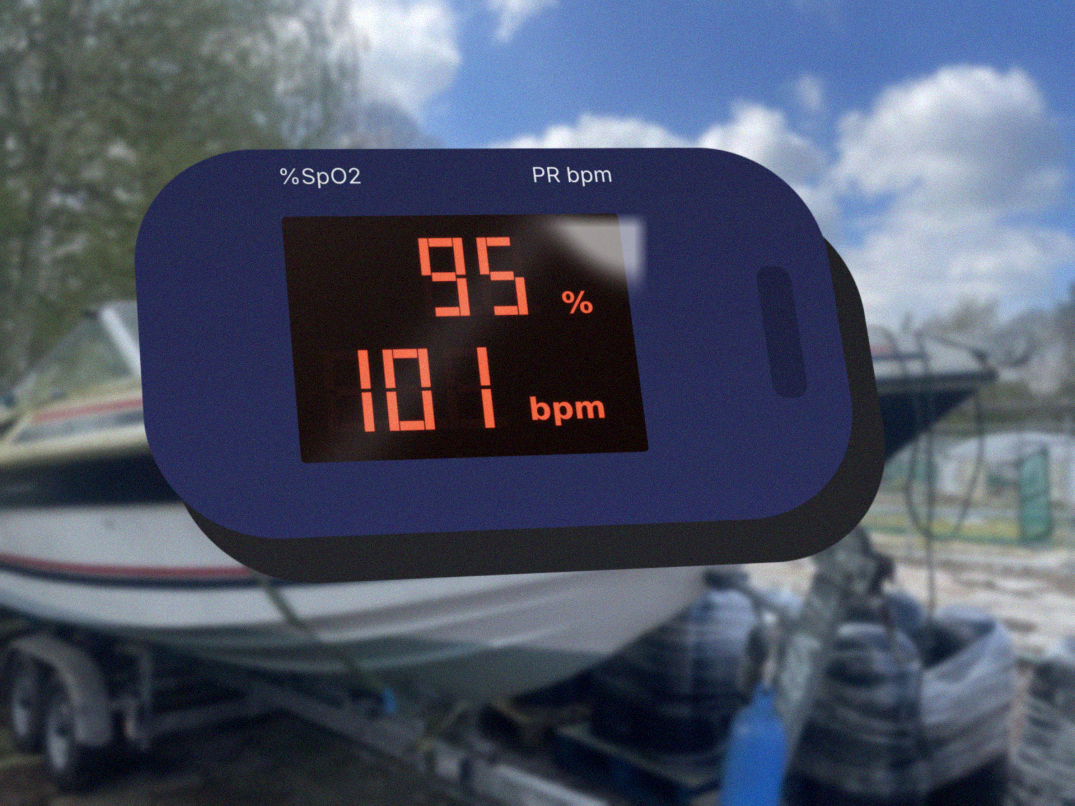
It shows value=101 unit=bpm
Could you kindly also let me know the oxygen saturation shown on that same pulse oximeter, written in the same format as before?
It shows value=95 unit=%
